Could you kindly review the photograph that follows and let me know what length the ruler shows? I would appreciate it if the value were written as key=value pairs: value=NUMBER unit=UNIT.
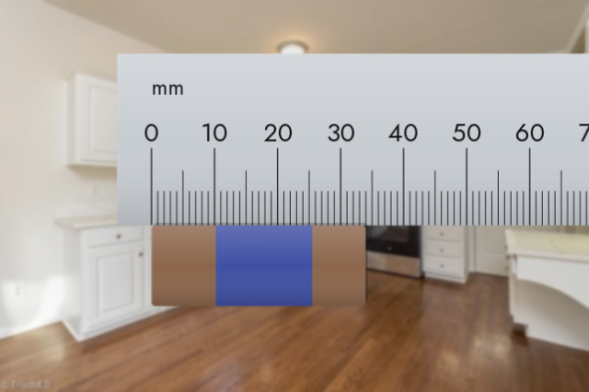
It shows value=34 unit=mm
